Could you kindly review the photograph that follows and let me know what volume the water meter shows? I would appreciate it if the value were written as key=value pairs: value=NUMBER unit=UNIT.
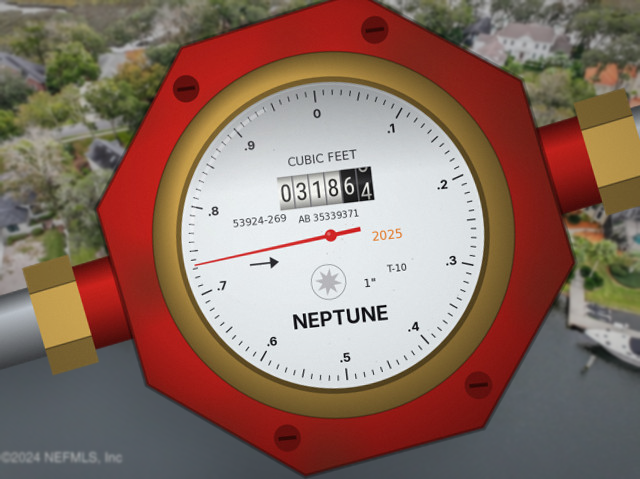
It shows value=31863.73 unit=ft³
